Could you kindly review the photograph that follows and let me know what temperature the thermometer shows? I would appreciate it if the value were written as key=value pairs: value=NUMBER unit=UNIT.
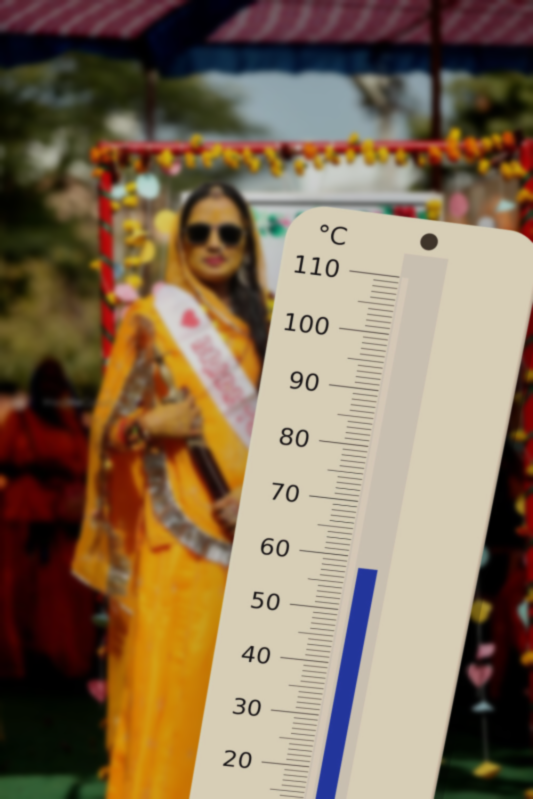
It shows value=58 unit=°C
